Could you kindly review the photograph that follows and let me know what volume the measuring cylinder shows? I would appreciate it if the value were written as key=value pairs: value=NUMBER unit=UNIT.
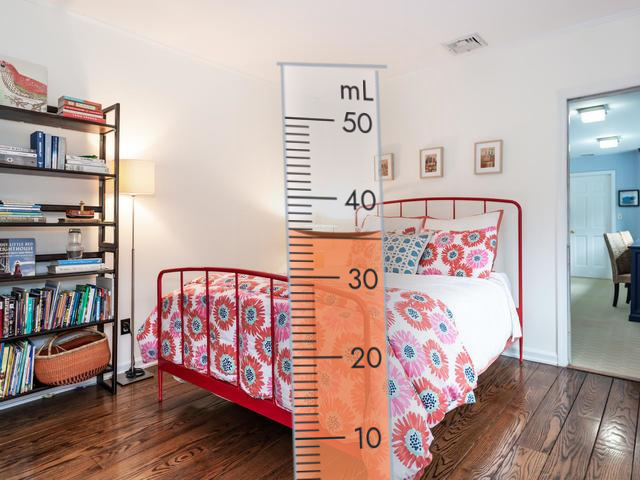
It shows value=35 unit=mL
